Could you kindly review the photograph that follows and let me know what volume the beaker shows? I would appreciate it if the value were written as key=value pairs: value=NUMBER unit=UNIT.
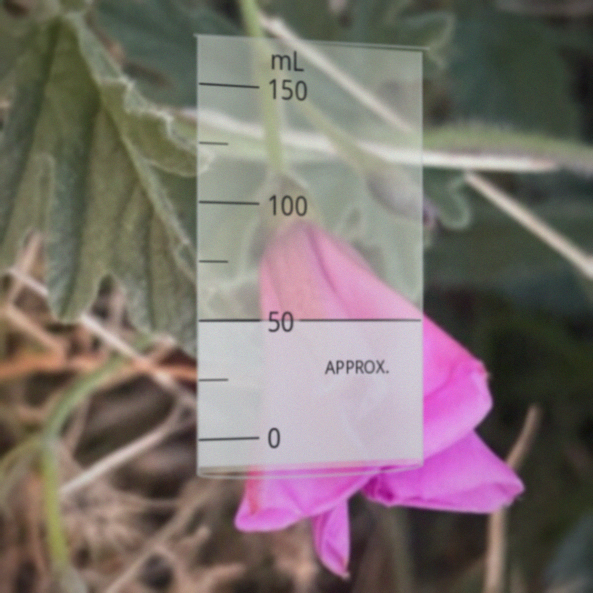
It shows value=50 unit=mL
